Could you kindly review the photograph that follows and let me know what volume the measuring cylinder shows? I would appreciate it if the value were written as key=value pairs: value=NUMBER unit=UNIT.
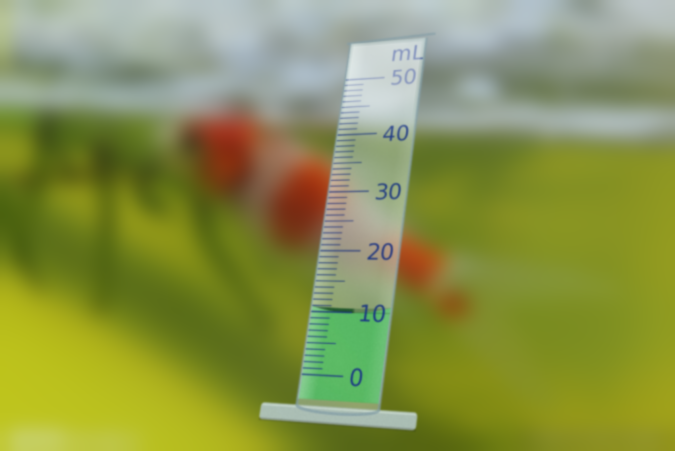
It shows value=10 unit=mL
